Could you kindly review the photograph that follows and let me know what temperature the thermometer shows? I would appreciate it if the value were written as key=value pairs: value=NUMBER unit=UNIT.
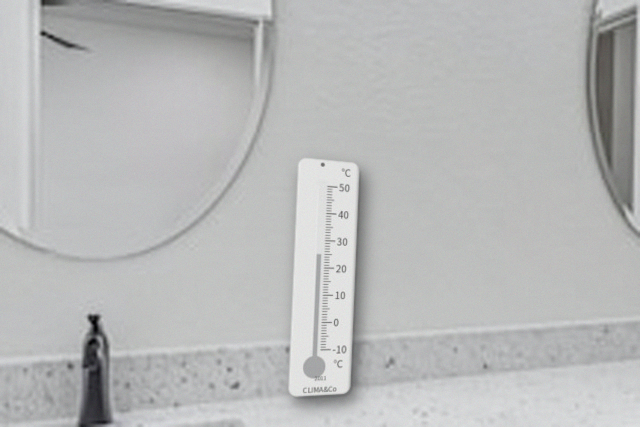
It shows value=25 unit=°C
